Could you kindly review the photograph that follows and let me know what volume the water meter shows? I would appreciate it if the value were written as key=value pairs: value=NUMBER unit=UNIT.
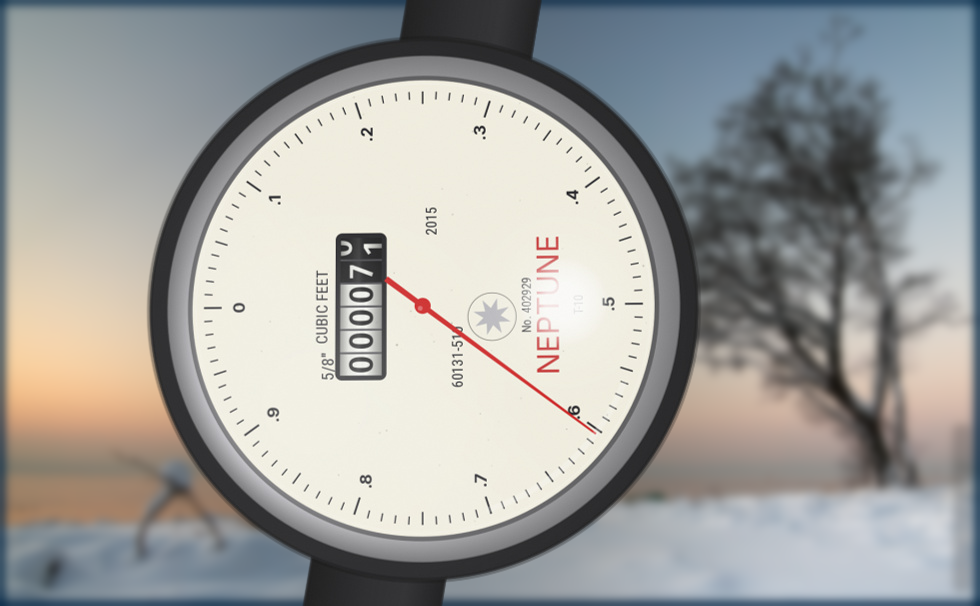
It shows value=70.60 unit=ft³
